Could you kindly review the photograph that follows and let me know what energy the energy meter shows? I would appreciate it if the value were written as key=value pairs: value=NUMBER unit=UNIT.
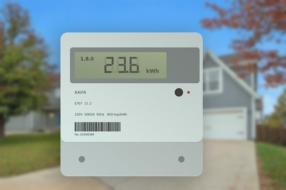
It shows value=23.6 unit=kWh
